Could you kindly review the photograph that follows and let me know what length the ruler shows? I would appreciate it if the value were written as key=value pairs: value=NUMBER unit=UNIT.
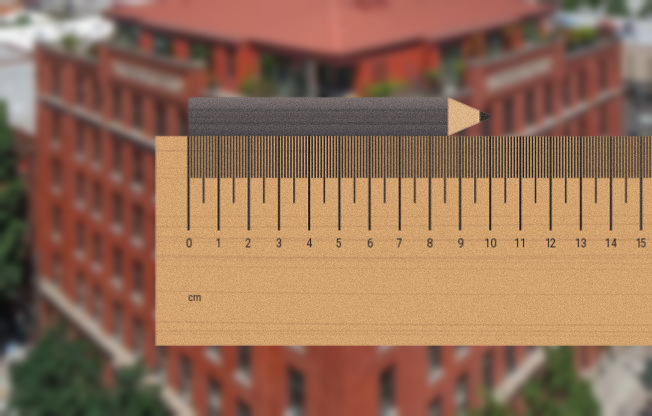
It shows value=10 unit=cm
